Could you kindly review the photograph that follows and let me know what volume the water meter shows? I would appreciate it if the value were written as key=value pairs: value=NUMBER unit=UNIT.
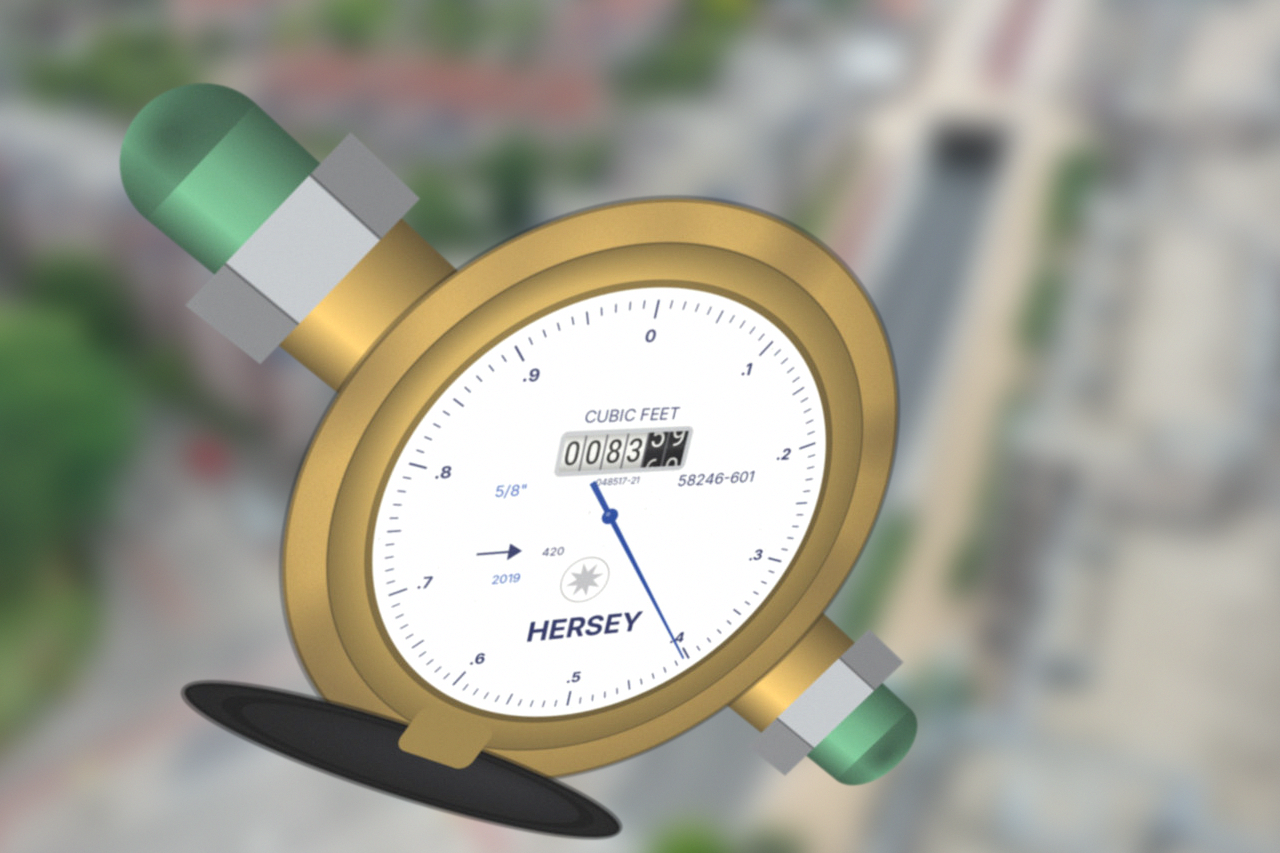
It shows value=8359.40 unit=ft³
